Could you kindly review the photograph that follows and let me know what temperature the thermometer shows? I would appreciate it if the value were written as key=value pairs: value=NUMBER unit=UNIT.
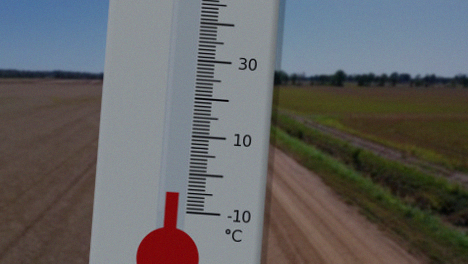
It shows value=-5 unit=°C
